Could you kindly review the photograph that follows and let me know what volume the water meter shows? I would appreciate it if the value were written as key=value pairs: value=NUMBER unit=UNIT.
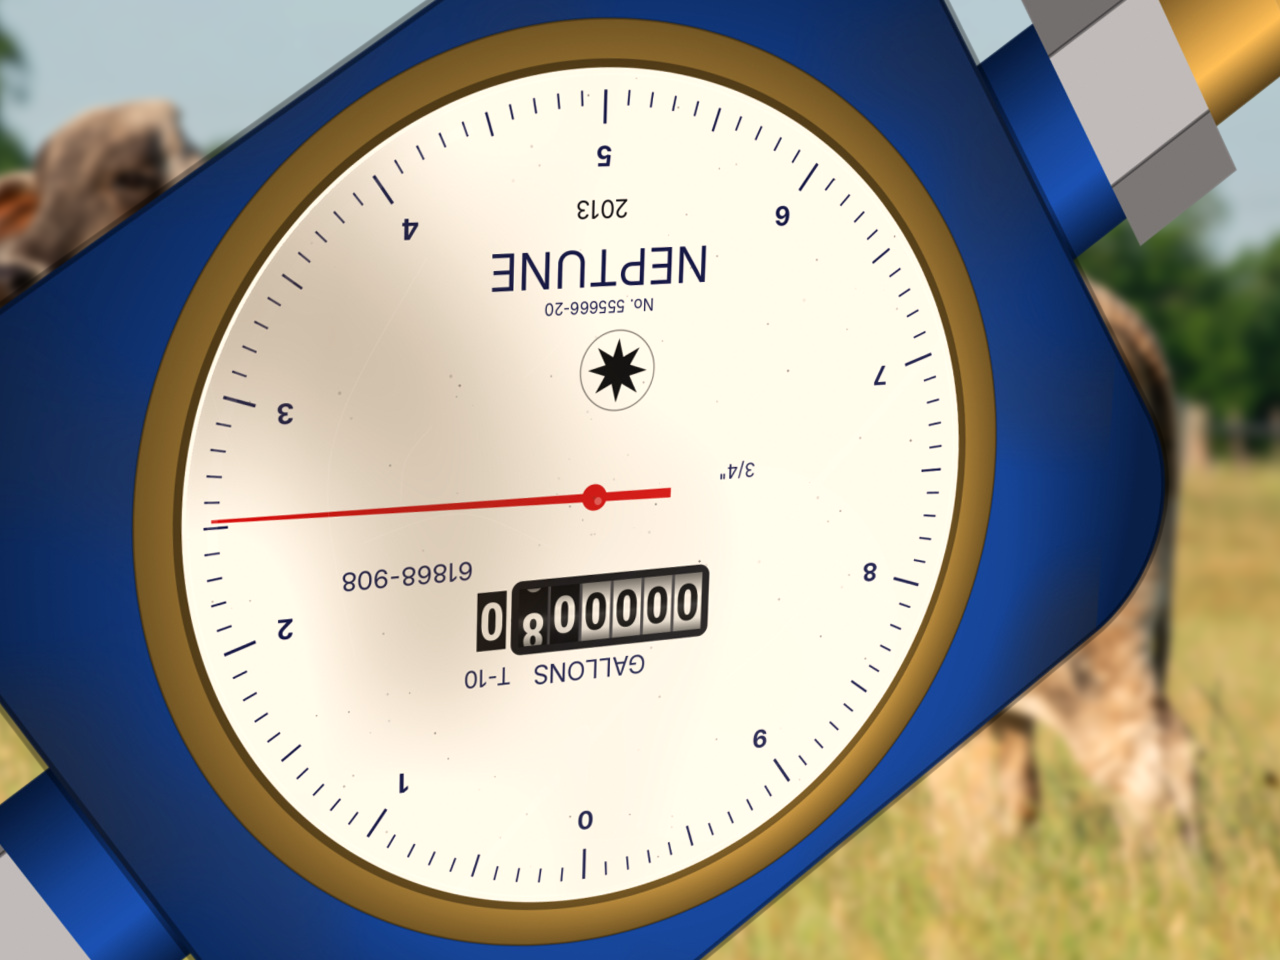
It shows value=82.5 unit=gal
